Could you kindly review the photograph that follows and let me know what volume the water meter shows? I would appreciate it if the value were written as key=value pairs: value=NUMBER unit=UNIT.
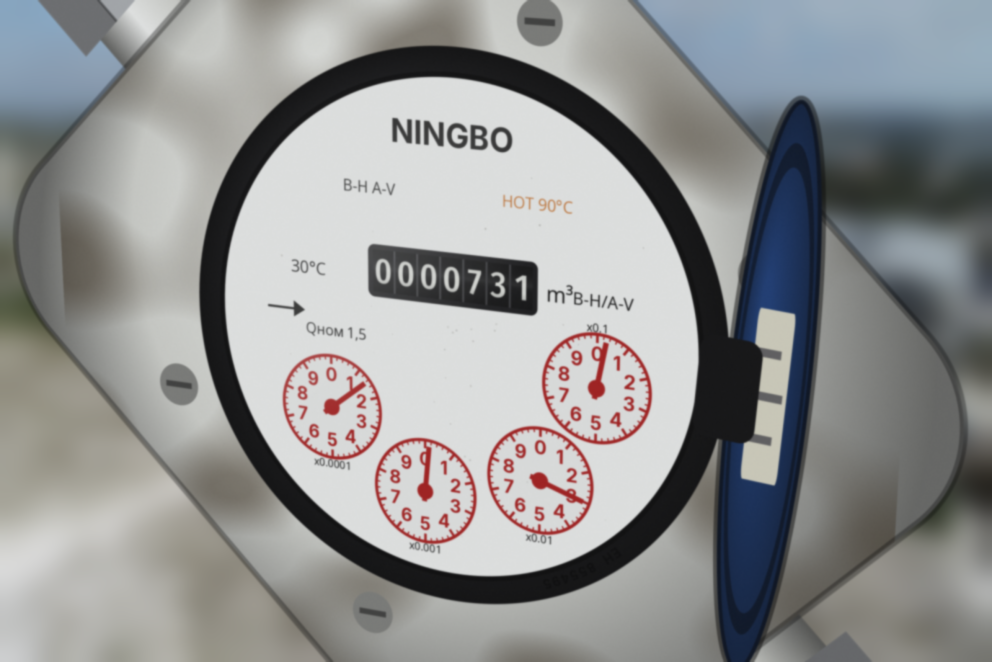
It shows value=731.0301 unit=m³
